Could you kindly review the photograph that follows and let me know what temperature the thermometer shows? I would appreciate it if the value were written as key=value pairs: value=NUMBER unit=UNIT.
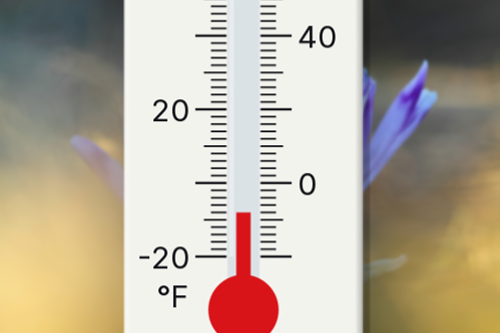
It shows value=-8 unit=°F
